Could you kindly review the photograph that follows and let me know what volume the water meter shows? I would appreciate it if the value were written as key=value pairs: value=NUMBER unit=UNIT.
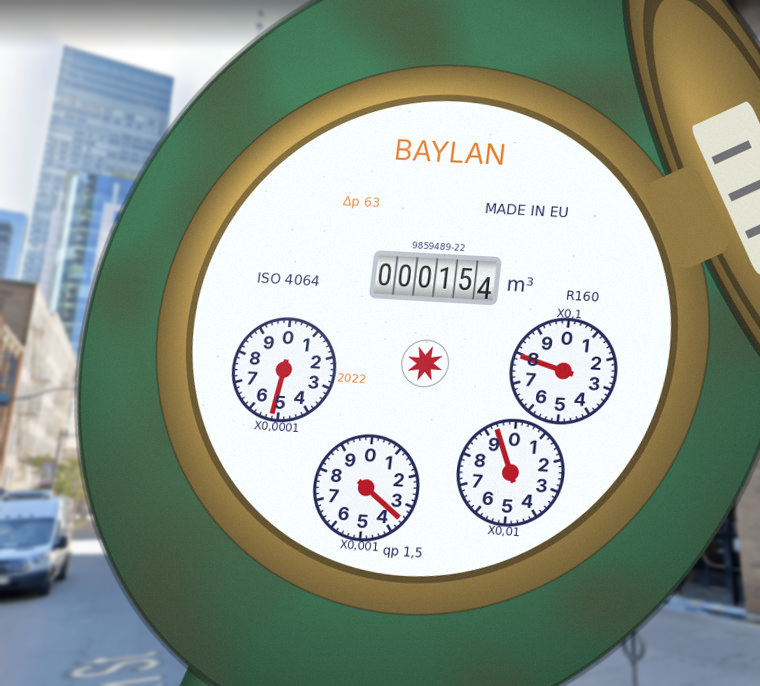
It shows value=153.7935 unit=m³
